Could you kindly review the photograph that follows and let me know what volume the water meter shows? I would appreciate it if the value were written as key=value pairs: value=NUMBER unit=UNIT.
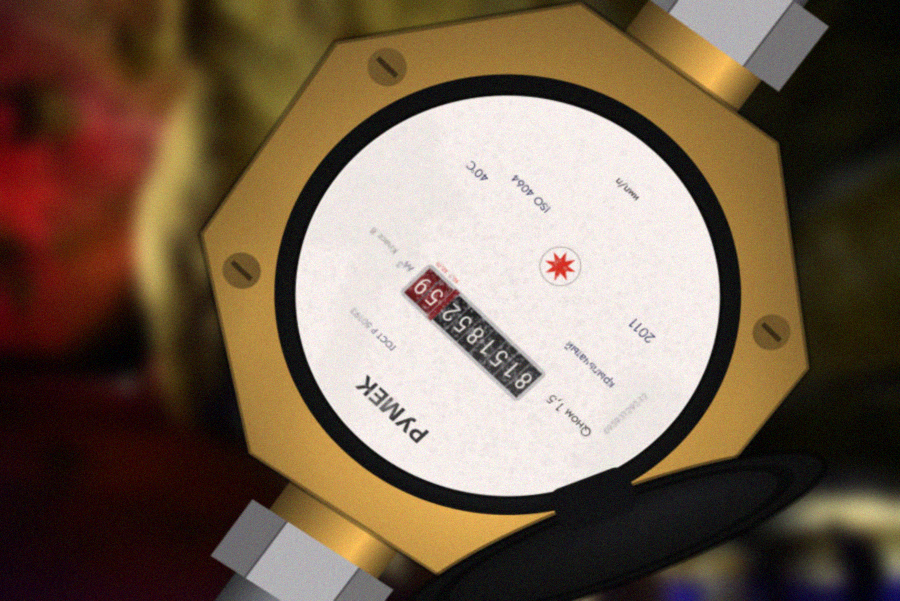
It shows value=8151852.59 unit=m³
